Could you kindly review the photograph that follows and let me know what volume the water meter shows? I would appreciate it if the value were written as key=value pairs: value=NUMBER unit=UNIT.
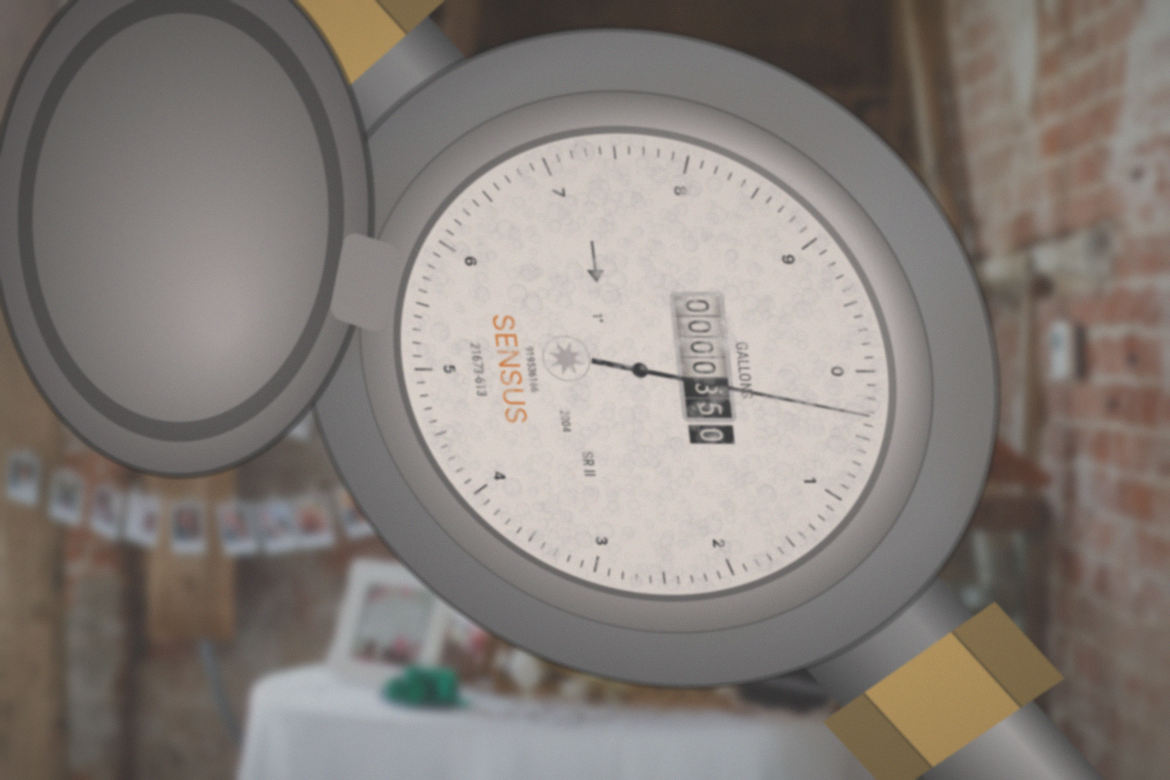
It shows value=350.3 unit=gal
